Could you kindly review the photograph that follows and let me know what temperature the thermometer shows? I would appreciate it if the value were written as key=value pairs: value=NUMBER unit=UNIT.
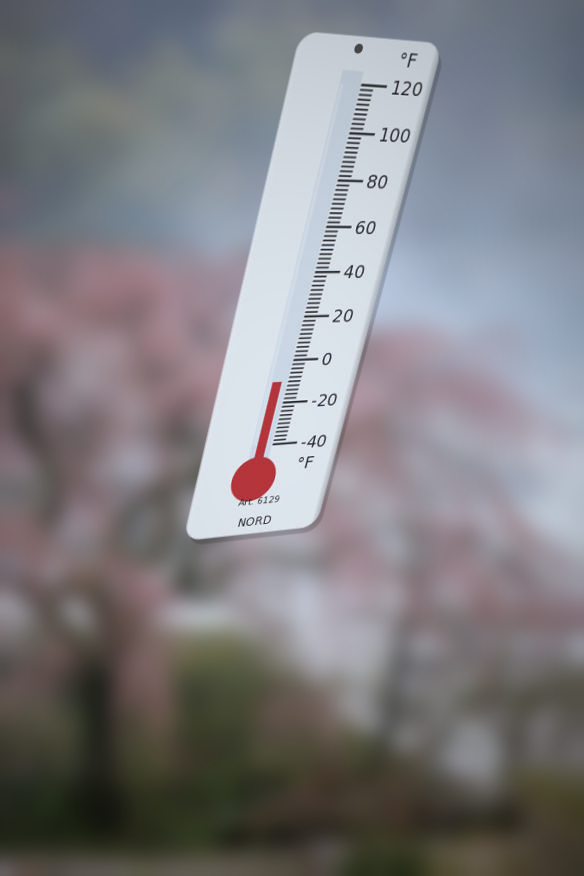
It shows value=-10 unit=°F
